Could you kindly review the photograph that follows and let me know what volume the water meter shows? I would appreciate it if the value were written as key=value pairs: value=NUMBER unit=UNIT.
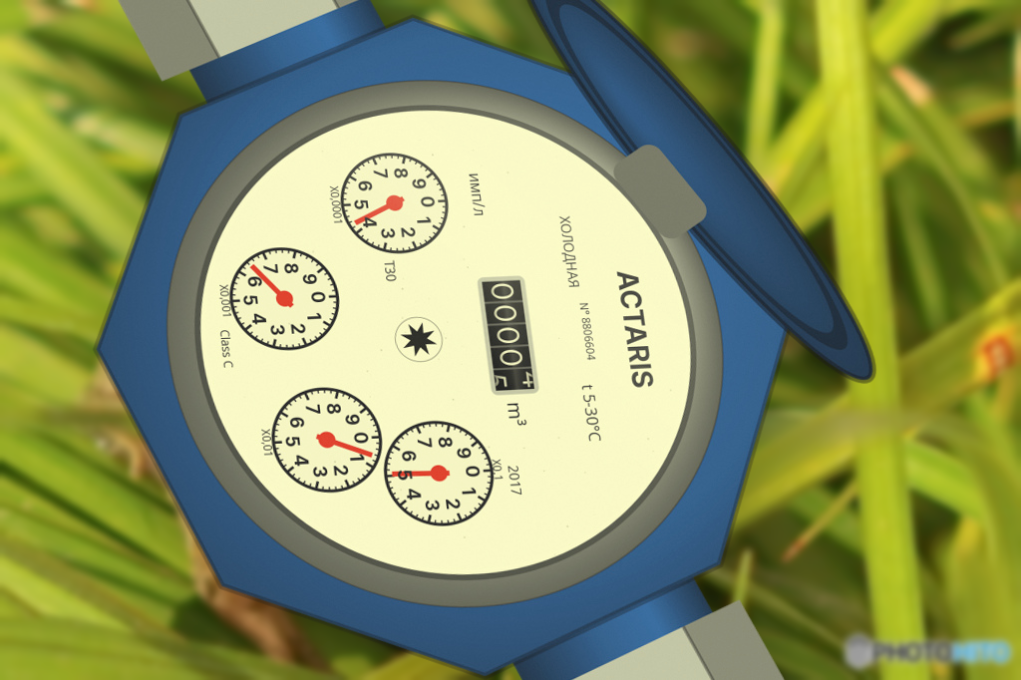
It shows value=4.5064 unit=m³
